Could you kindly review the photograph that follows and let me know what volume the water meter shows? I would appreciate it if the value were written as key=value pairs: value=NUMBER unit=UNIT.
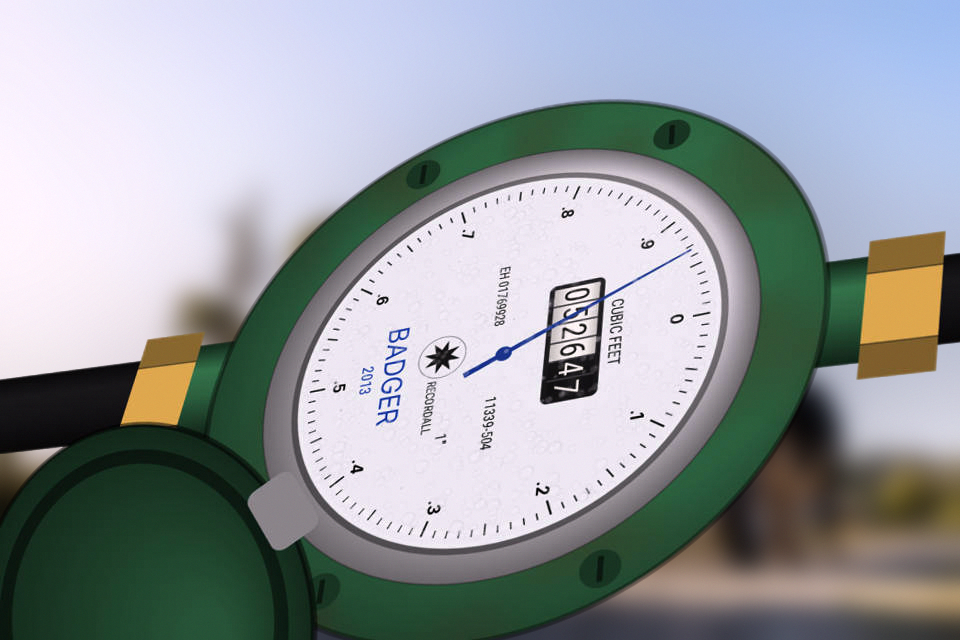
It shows value=52646.93 unit=ft³
